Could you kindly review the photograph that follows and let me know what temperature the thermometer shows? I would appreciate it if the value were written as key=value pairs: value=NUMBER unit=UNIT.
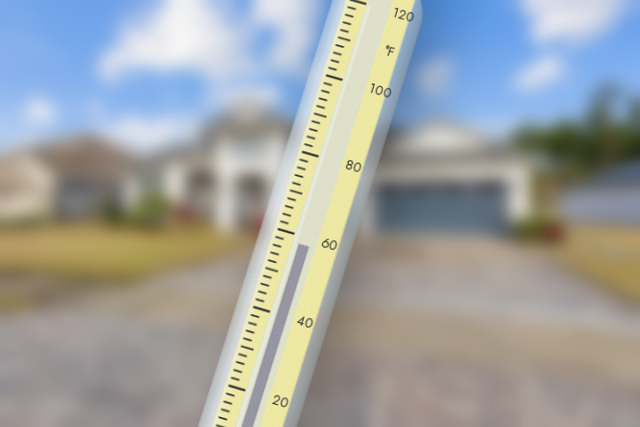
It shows value=58 unit=°F
